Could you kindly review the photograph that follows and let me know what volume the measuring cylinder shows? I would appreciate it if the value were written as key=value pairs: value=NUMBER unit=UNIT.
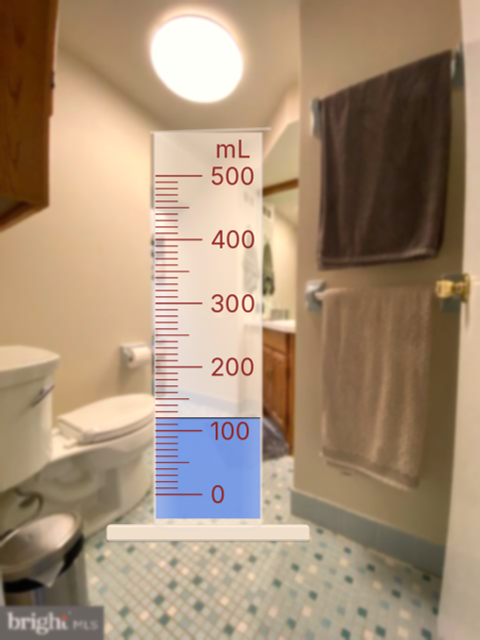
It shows value=120 unit=mL
